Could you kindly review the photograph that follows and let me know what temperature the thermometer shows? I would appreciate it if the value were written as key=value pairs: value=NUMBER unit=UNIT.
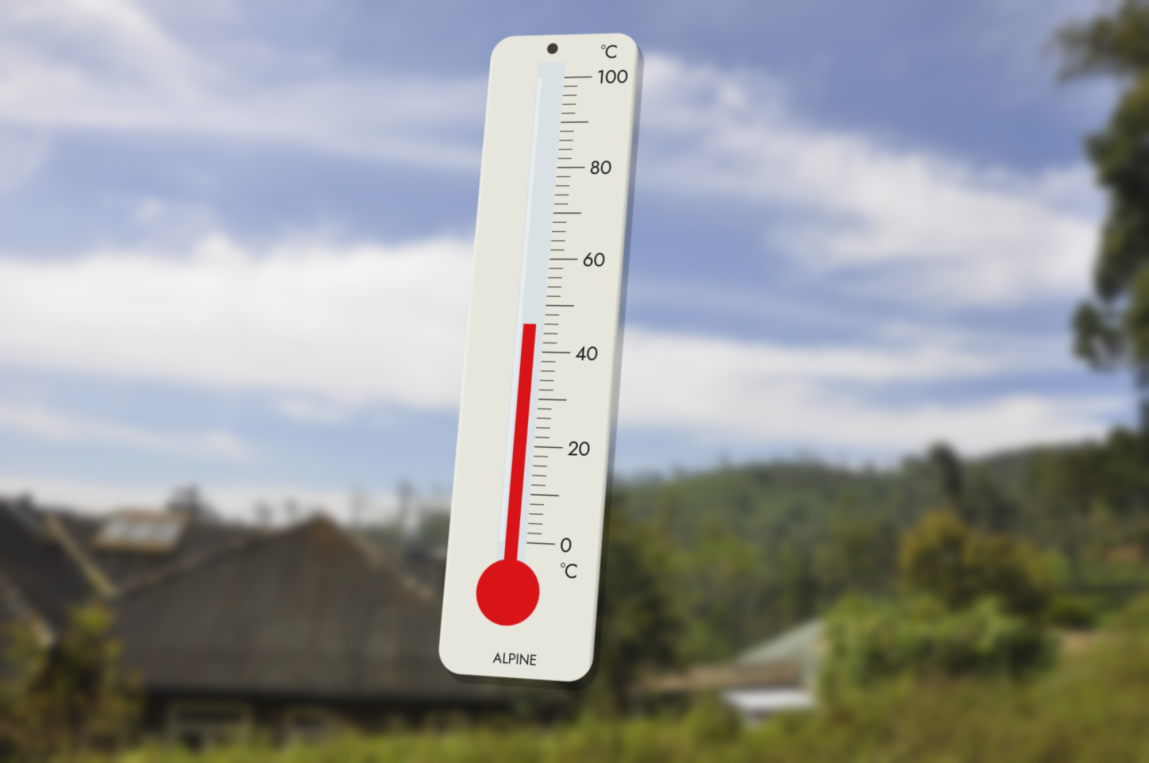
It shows value=46 unit=°C
